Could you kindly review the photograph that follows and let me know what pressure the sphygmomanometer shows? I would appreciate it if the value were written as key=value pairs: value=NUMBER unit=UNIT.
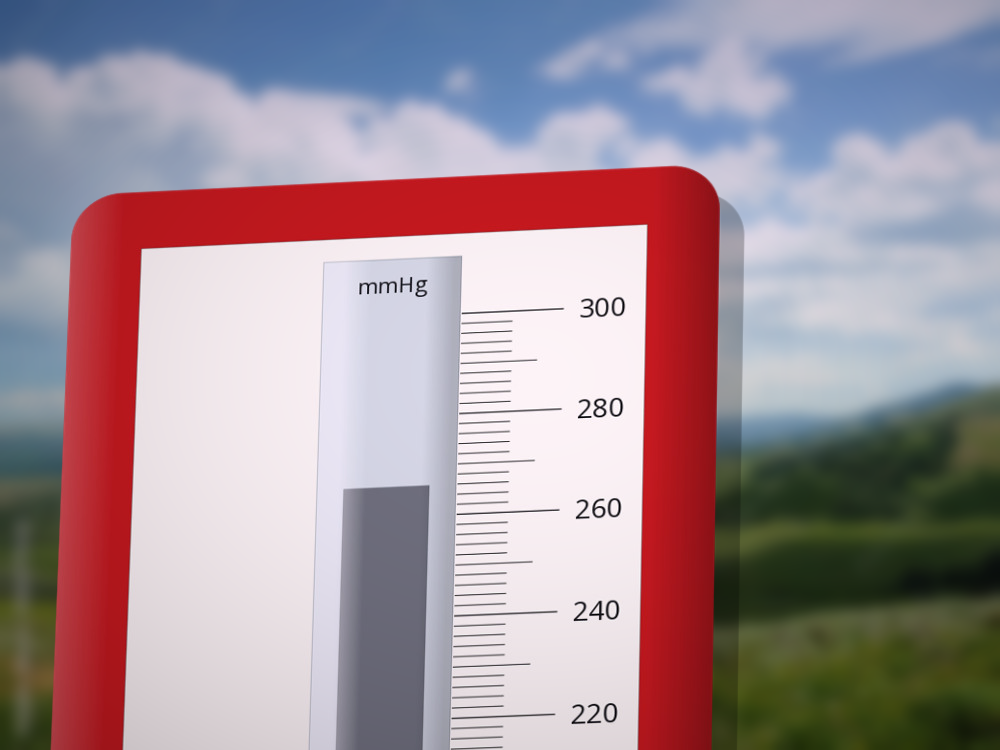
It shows value=266 unit=mmHg
